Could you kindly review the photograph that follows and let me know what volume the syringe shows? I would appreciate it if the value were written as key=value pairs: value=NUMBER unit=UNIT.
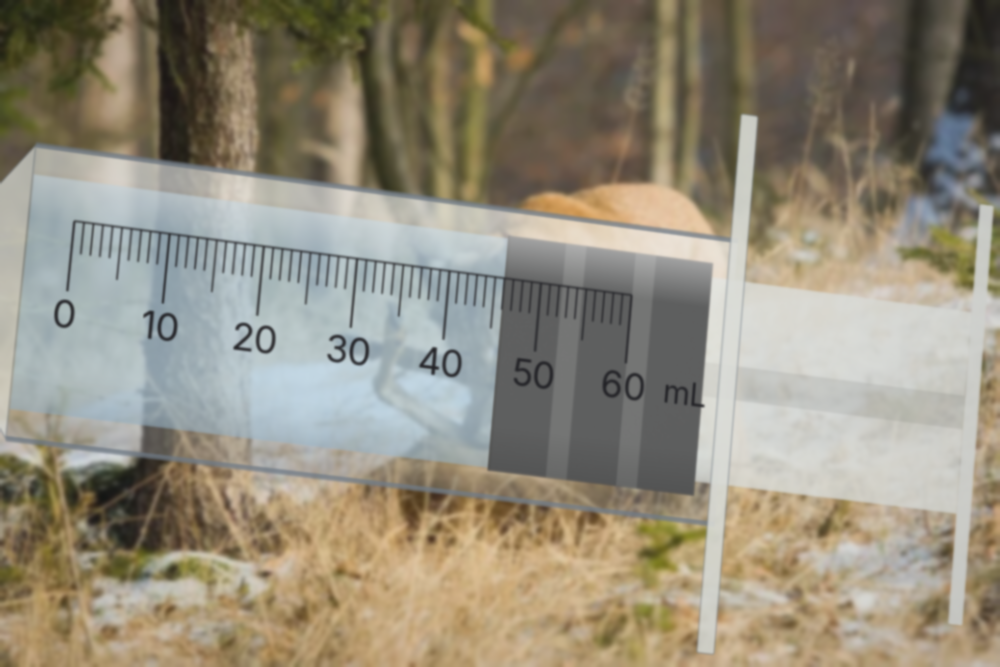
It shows value=46 unit=mL
